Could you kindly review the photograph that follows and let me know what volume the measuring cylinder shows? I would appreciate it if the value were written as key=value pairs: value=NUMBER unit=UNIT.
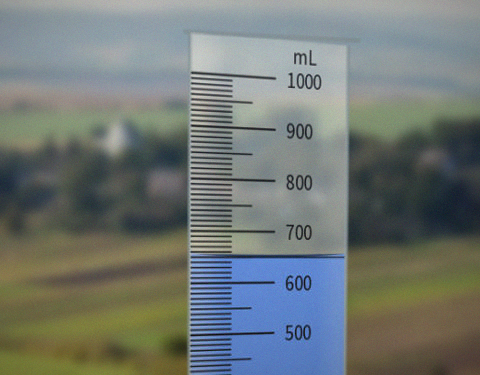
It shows value=650 unit=mL
